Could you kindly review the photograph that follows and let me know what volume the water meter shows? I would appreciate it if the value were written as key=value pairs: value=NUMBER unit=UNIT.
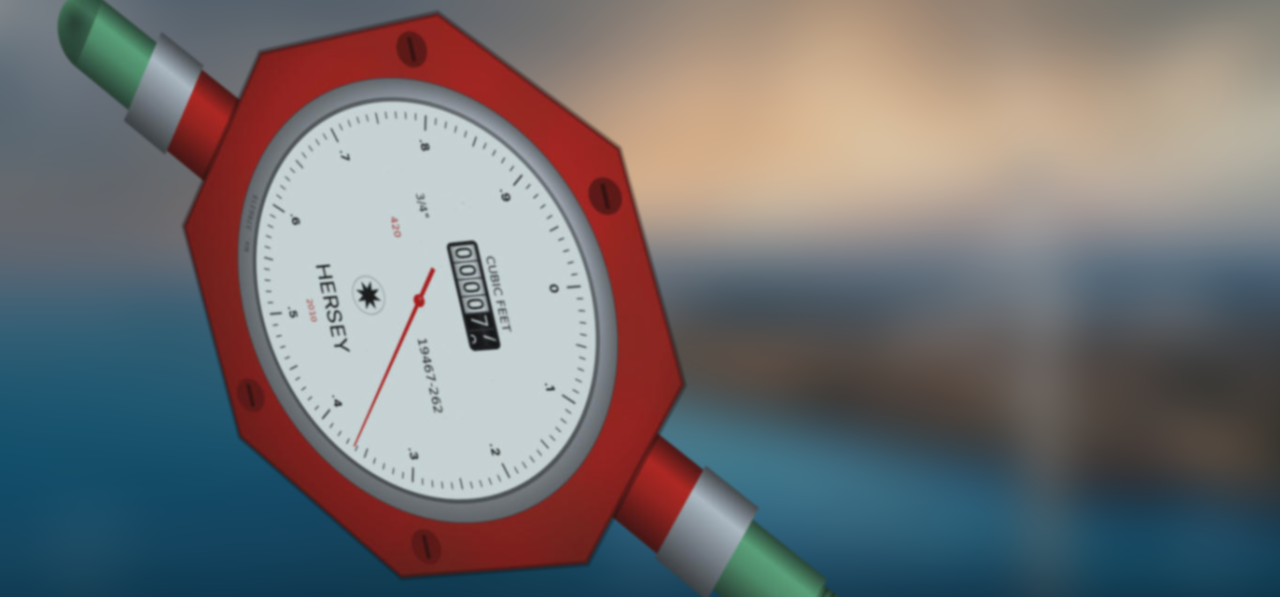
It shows value=77.36 unit=ft³
